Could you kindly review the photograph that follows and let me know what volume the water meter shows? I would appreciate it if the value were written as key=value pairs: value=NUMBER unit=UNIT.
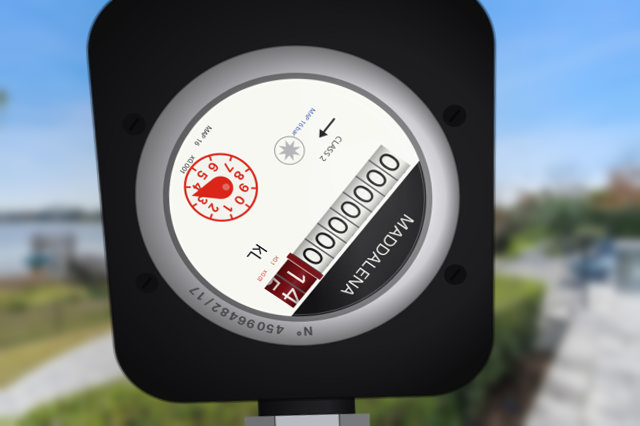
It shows value=0.143 unit=kL
